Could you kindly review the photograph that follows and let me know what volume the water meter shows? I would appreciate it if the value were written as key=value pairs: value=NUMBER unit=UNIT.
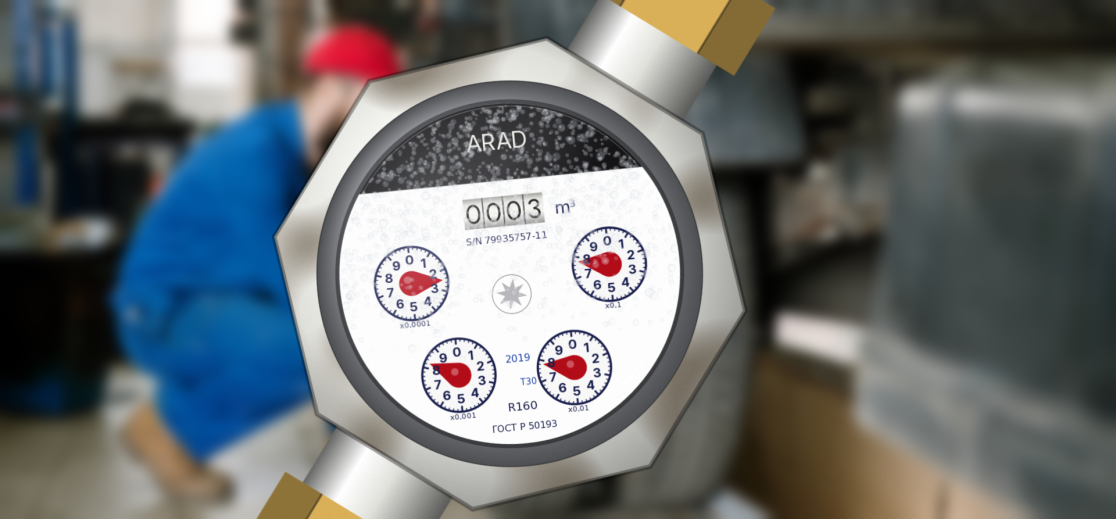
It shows value=3.7782 unit=m³
